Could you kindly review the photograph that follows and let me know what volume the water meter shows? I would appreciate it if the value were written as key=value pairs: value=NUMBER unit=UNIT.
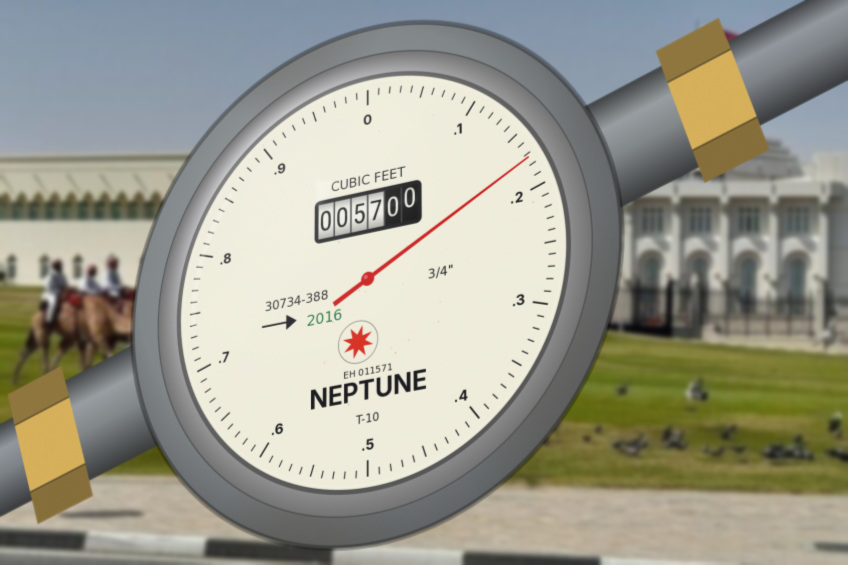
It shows value=5700.17 unit=ft³
